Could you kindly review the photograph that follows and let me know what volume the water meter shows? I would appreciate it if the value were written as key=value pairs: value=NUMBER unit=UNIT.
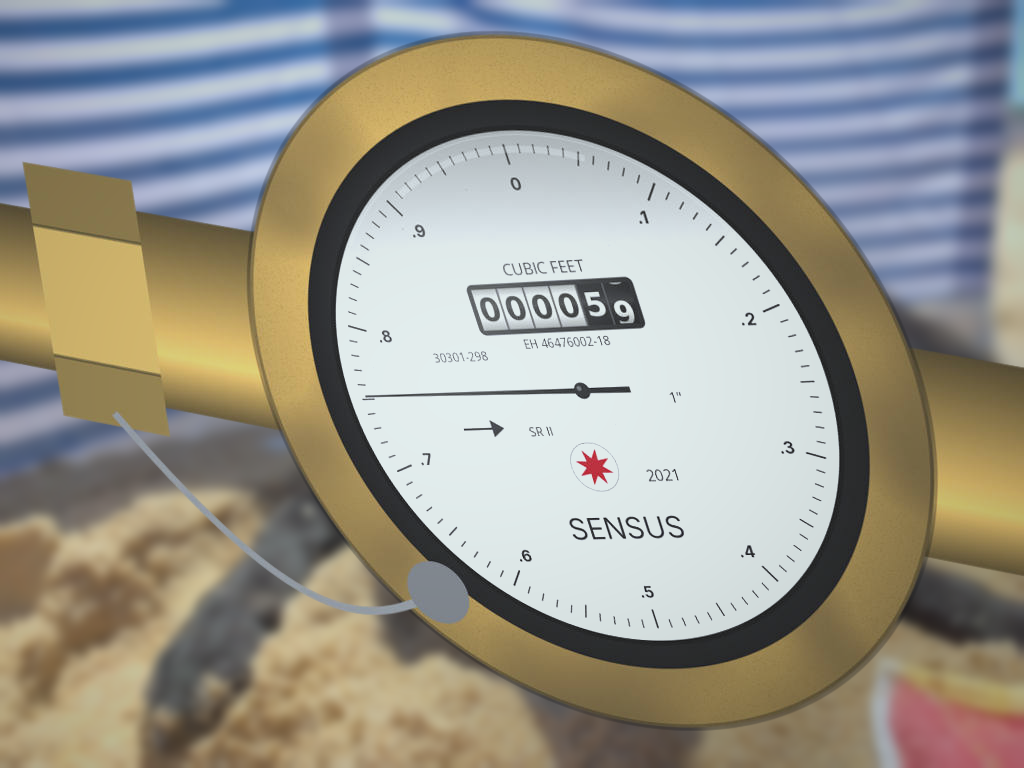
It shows value=58.75 unit=ft³
